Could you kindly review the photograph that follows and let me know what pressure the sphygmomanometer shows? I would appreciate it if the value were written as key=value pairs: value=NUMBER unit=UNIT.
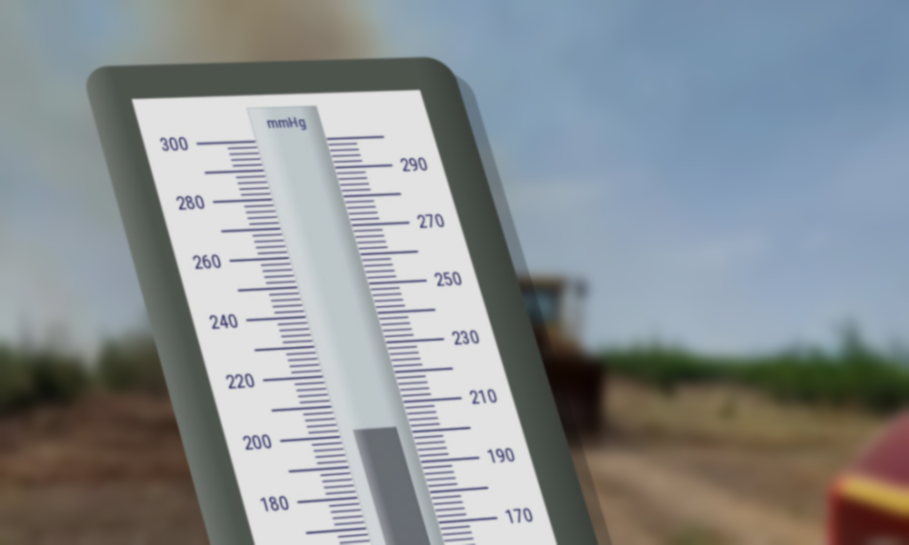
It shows value=202 unit=mmHg
